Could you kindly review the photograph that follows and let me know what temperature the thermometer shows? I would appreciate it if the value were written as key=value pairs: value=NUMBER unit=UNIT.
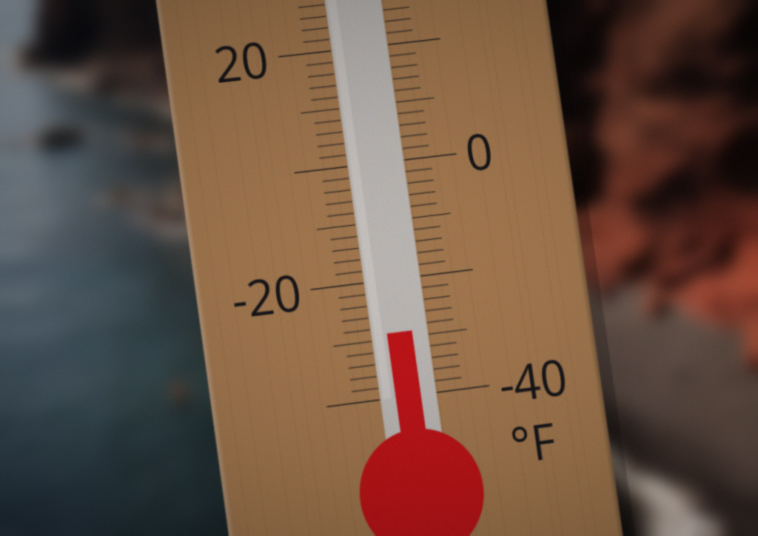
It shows value=-29 unit=°F
